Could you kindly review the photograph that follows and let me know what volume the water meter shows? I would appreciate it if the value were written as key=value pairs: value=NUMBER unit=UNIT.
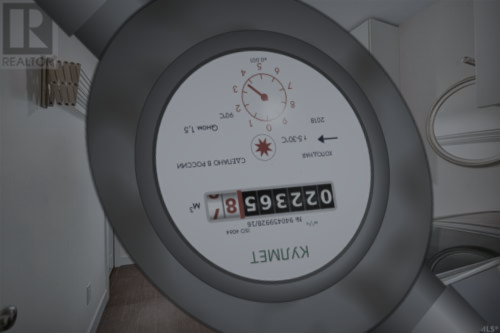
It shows value=22365.873 unit=m³
